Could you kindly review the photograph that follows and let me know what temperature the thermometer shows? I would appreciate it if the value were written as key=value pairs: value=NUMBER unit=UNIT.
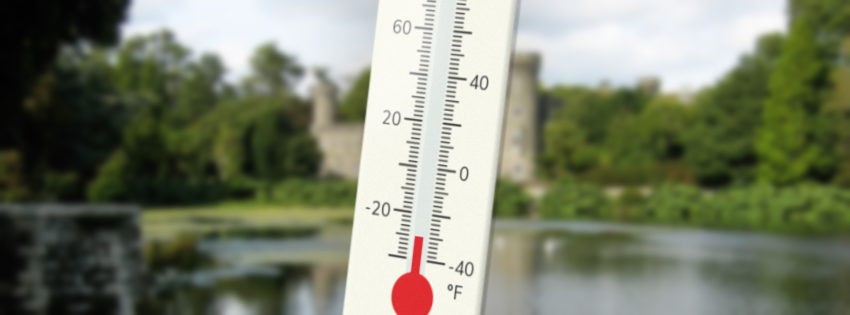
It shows value=-30 unit=°F
